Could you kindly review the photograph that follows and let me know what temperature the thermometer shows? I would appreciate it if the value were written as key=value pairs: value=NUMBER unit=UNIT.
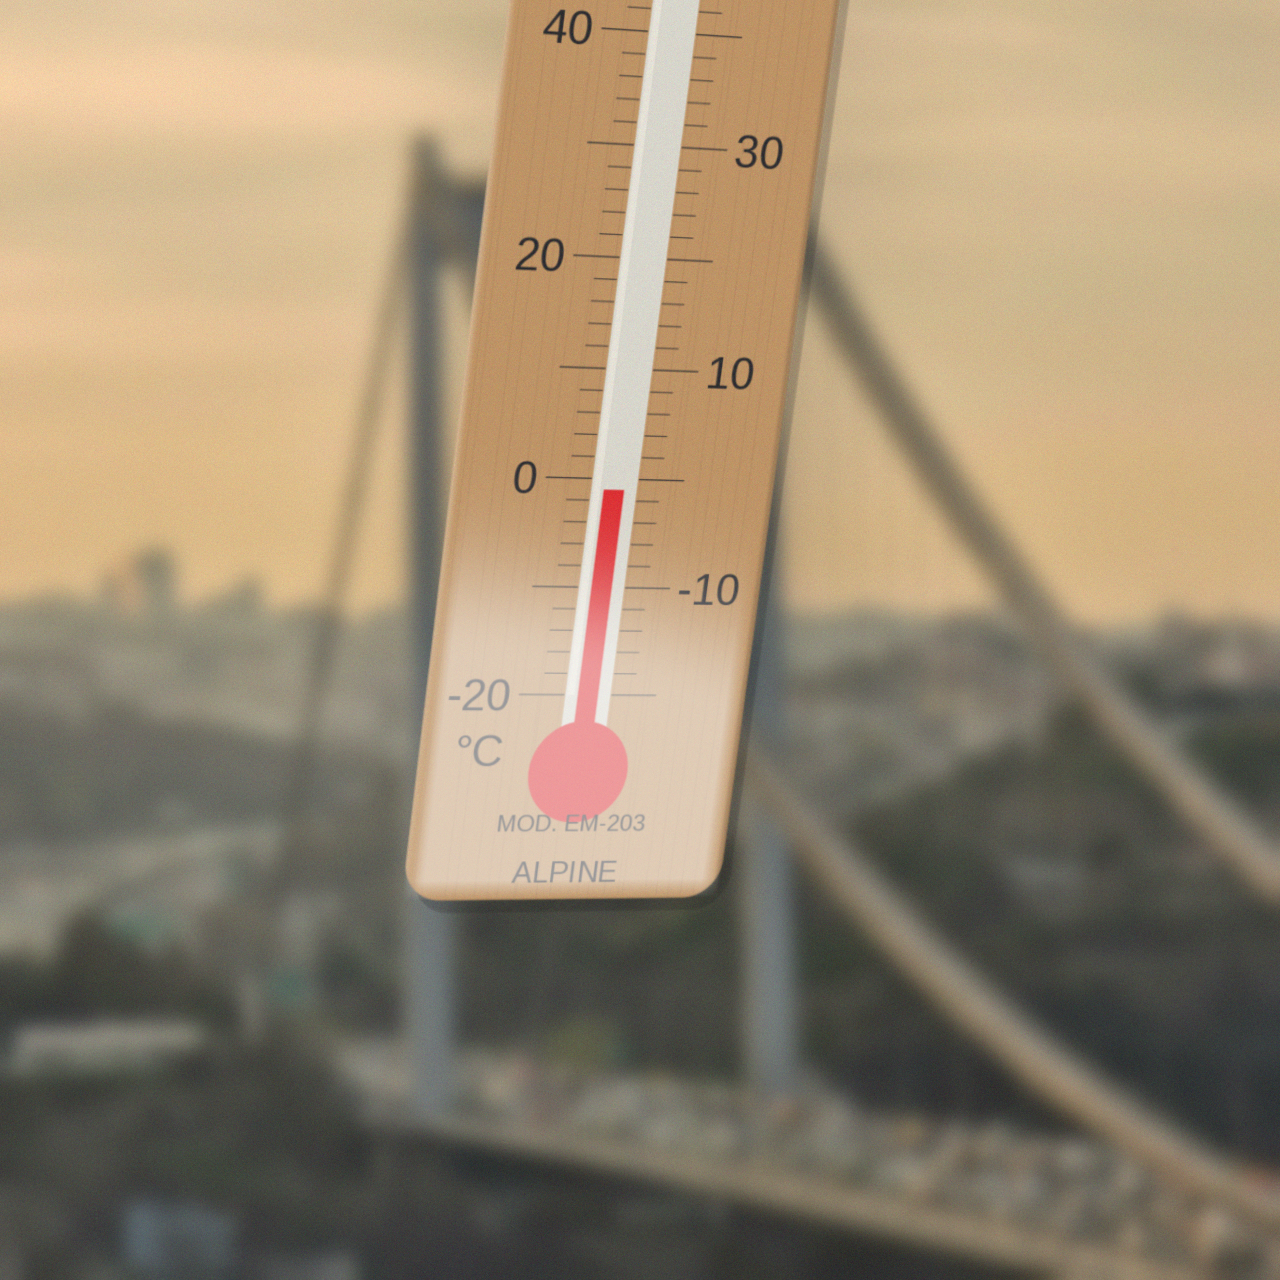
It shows value=-1 unit=°C
